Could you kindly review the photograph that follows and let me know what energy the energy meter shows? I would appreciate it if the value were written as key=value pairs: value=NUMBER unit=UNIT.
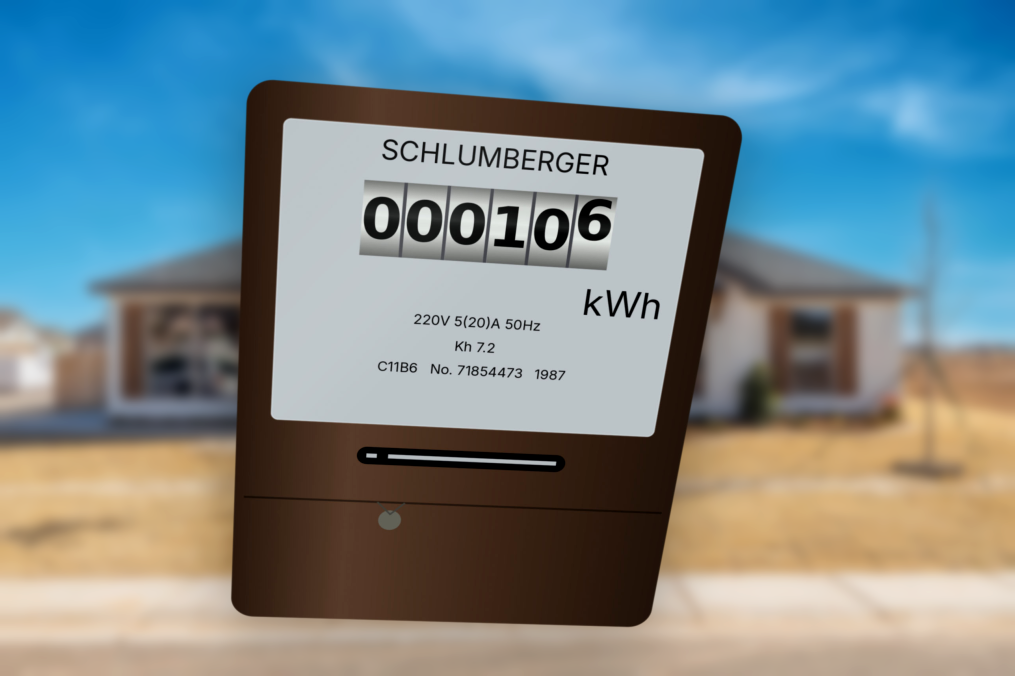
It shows value=106 unit=kWh
